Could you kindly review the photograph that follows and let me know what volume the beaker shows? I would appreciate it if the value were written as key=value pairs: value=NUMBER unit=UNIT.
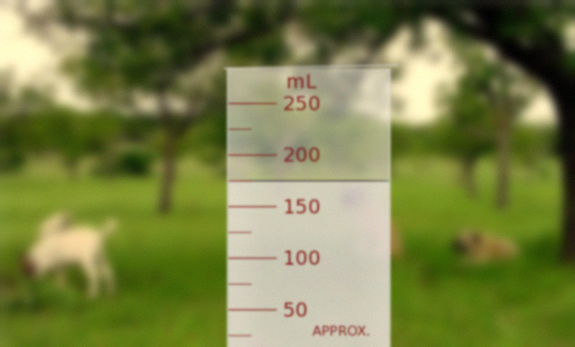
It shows value=175 unit=mL
